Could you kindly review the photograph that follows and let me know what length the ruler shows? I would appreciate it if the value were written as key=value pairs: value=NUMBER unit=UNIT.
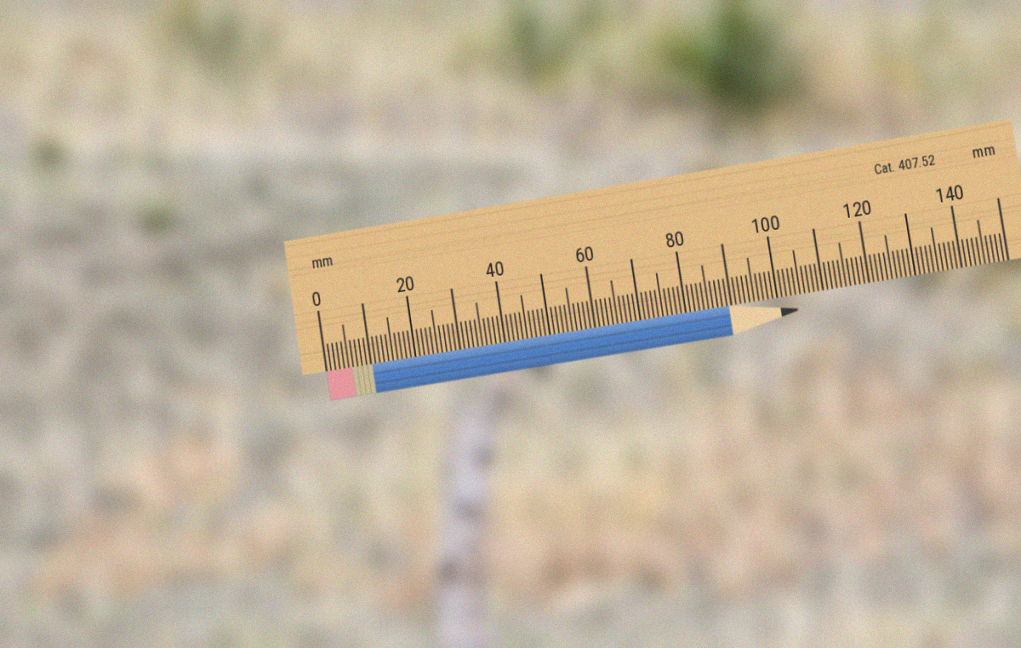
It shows value=104 unit=mm
